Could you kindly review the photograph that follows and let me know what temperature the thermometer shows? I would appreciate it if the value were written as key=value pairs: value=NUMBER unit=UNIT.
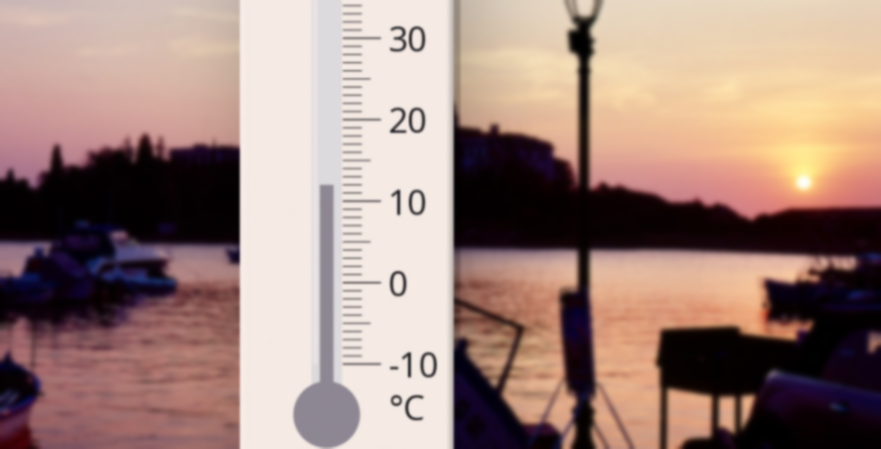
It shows value=12 unit=°C
